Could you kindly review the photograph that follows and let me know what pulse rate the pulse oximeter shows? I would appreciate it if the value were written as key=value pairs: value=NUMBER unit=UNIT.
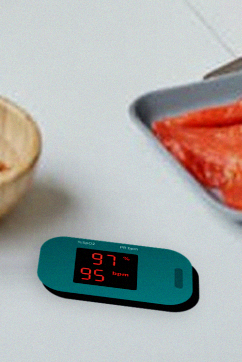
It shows value=95 unit=bpm
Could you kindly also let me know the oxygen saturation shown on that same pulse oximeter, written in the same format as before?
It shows value=97 unit=%
